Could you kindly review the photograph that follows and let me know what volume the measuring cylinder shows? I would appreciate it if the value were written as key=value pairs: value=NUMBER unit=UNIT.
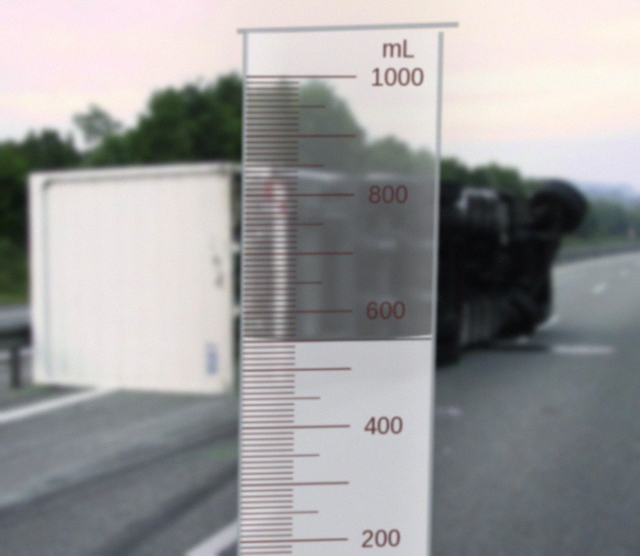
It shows value=550 unit=mL
